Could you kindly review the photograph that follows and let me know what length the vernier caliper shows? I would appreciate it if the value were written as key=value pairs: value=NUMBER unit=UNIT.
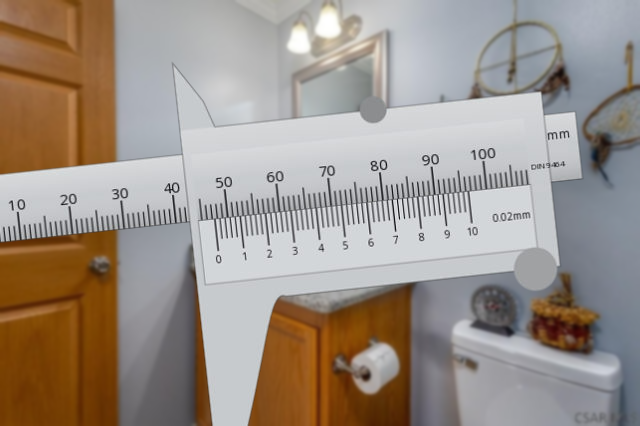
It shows value=47.5 unit=mm
